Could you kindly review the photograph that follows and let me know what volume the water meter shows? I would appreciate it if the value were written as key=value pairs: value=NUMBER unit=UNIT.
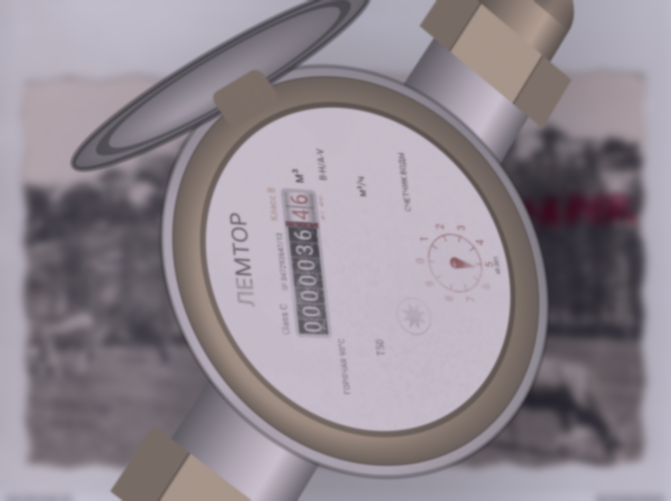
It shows value=36.465 unit=m³
